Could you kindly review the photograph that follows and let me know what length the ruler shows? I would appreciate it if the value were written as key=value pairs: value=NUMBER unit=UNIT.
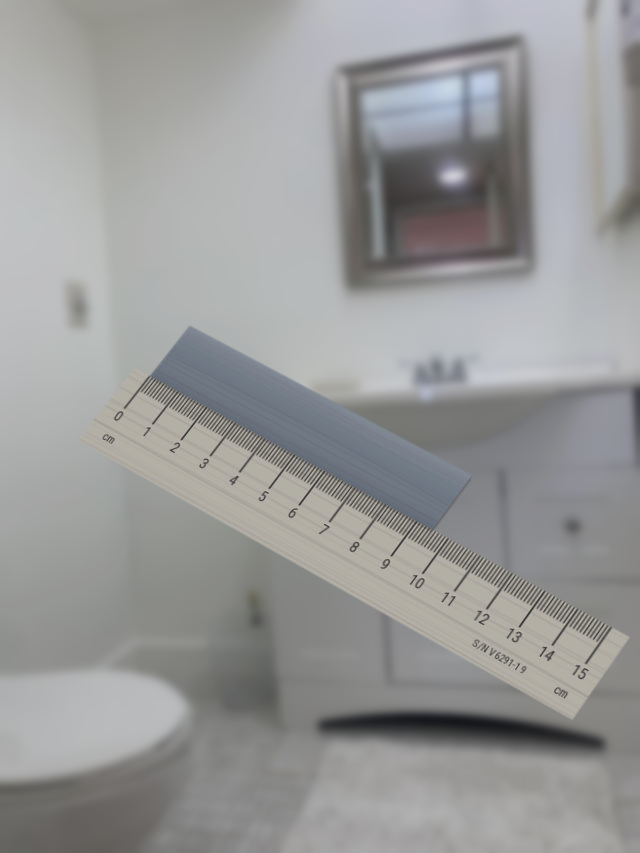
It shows value=9.5 unit=cm
